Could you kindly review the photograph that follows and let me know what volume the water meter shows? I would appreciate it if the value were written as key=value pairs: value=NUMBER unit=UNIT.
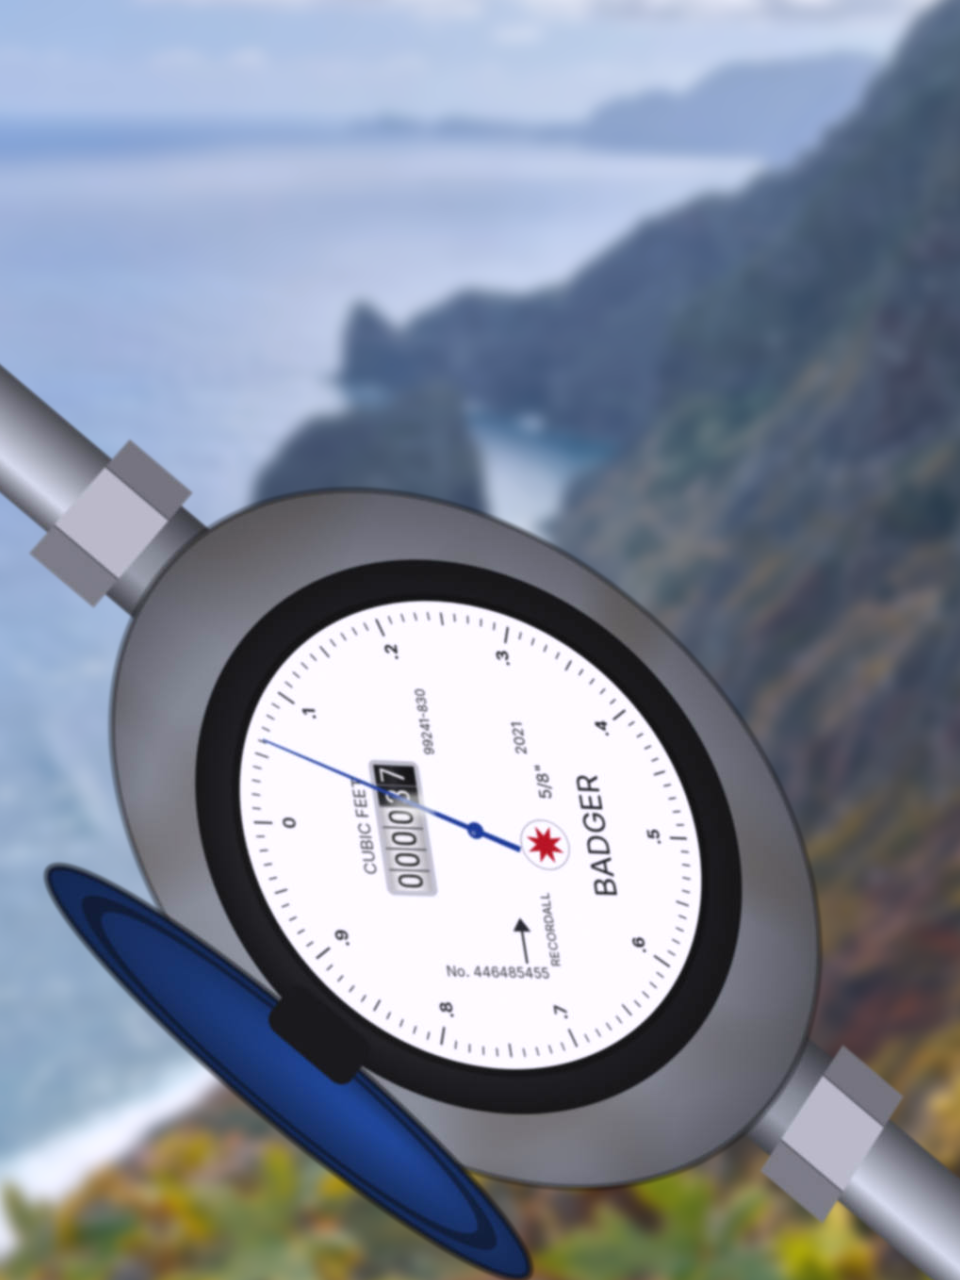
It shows value=37.06 unit=ft³
